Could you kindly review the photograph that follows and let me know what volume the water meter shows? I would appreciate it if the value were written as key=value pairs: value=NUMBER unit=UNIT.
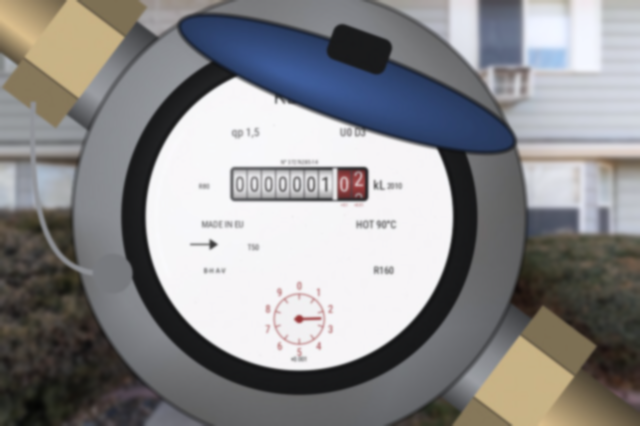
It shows value=1.022 unit=kL
